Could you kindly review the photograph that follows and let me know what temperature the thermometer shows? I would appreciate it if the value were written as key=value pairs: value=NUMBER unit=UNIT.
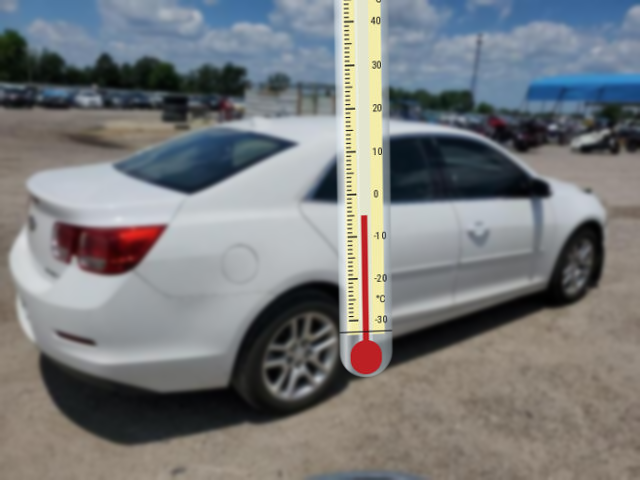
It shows value=-5 unit=°C
